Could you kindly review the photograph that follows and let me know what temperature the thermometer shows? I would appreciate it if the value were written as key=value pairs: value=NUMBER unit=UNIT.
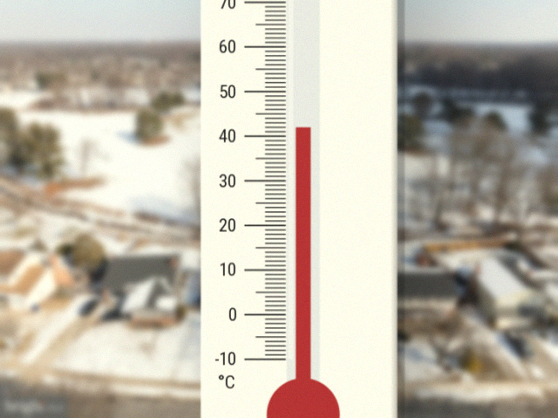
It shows value=42 unit=°C
